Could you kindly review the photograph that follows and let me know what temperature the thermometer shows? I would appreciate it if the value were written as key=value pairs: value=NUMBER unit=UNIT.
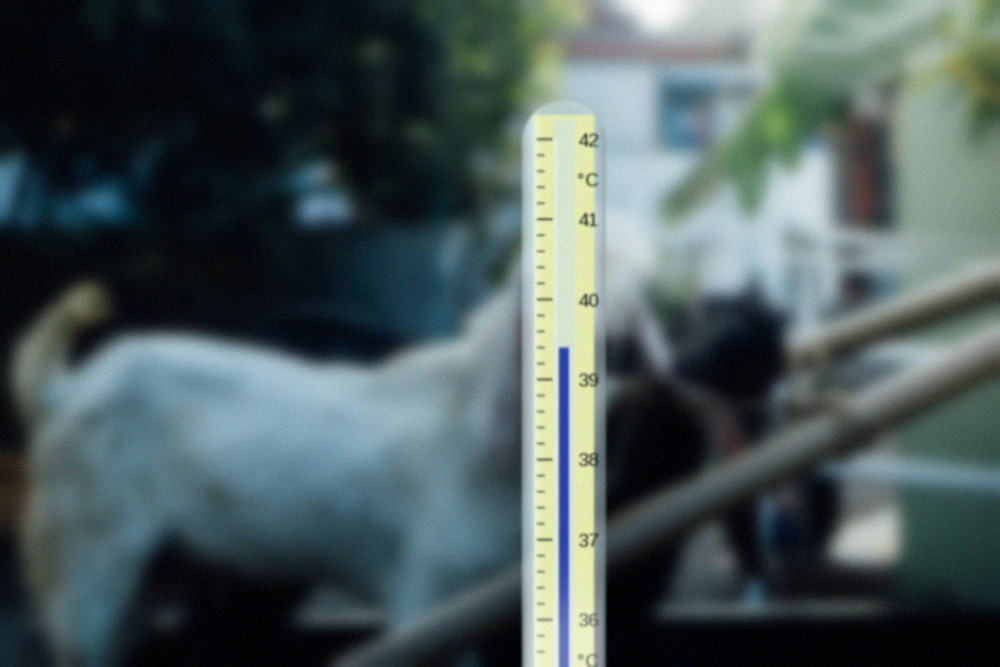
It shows value=39.4 unit=°C
